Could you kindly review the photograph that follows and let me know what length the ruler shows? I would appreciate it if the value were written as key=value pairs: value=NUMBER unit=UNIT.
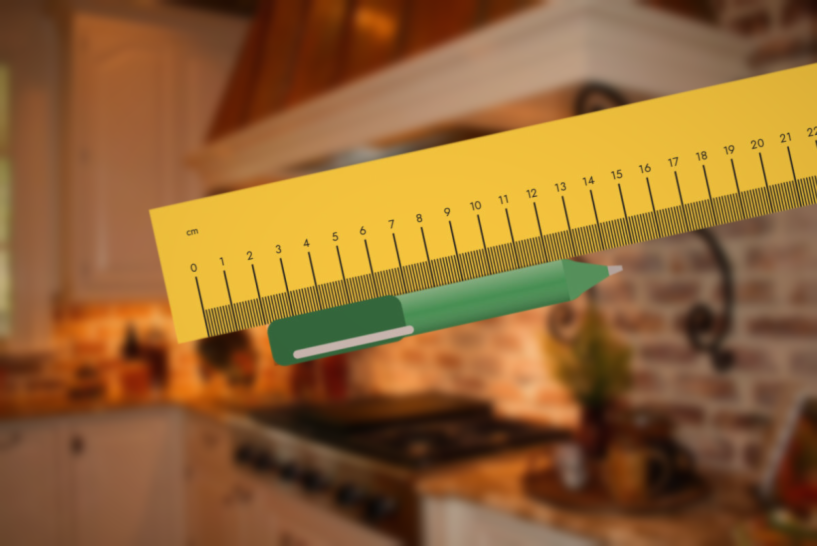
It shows value=12.5 unit=cm
